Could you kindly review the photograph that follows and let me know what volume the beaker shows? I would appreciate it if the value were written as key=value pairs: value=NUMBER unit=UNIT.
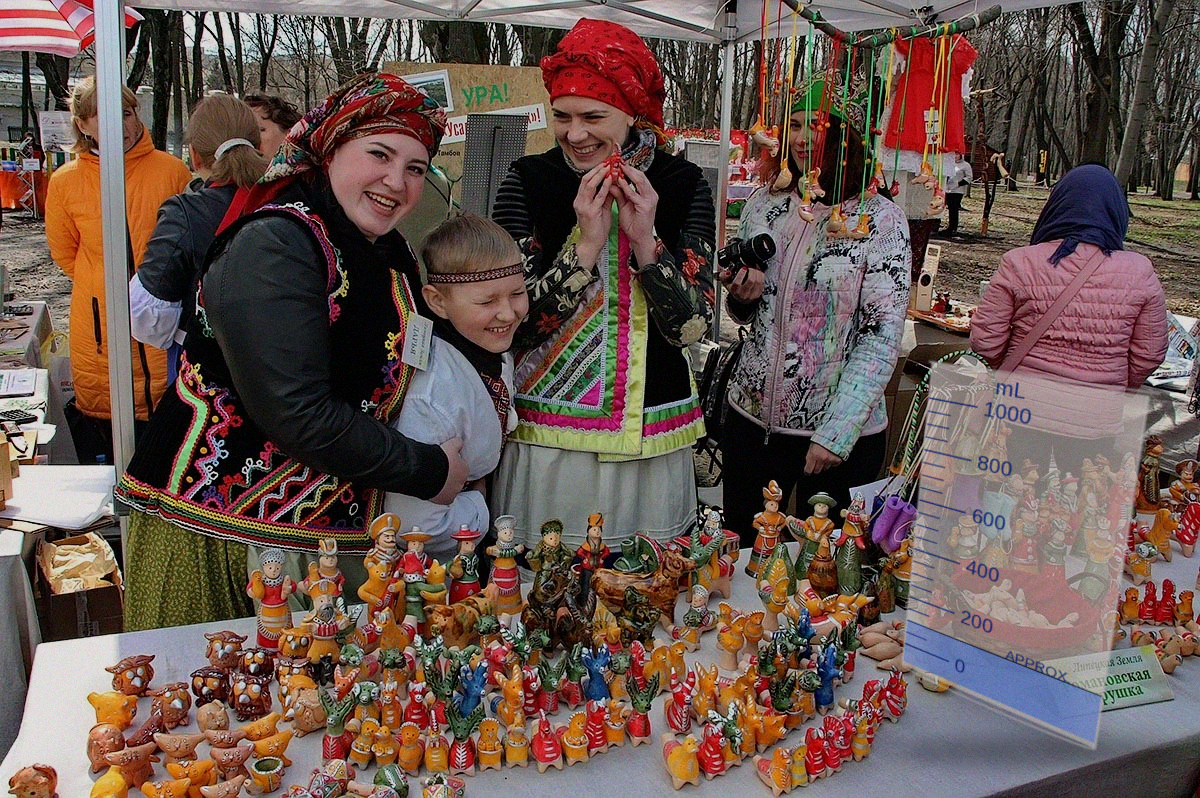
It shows value=100 unit=mL
